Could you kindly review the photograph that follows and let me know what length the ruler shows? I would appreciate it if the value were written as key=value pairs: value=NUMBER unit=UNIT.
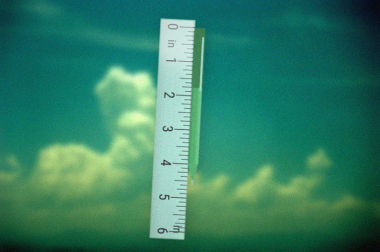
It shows value=4.625 unit=in
